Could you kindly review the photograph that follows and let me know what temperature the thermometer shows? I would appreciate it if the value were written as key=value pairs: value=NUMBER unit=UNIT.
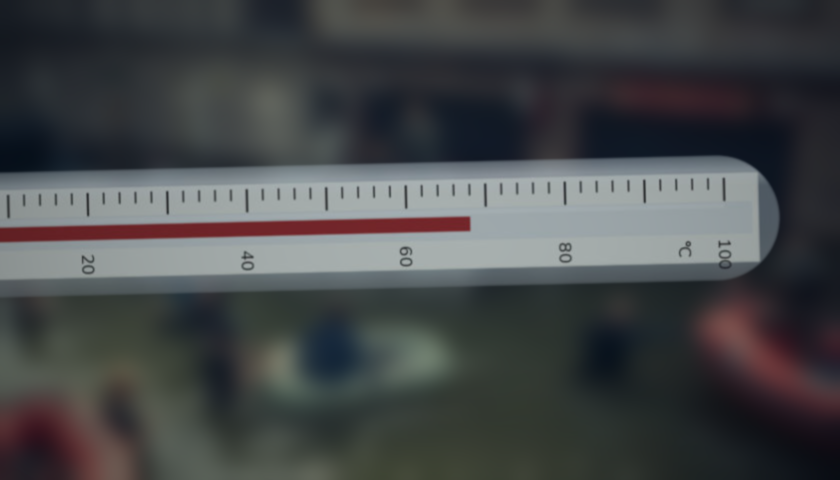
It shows value=68 unit=°C
